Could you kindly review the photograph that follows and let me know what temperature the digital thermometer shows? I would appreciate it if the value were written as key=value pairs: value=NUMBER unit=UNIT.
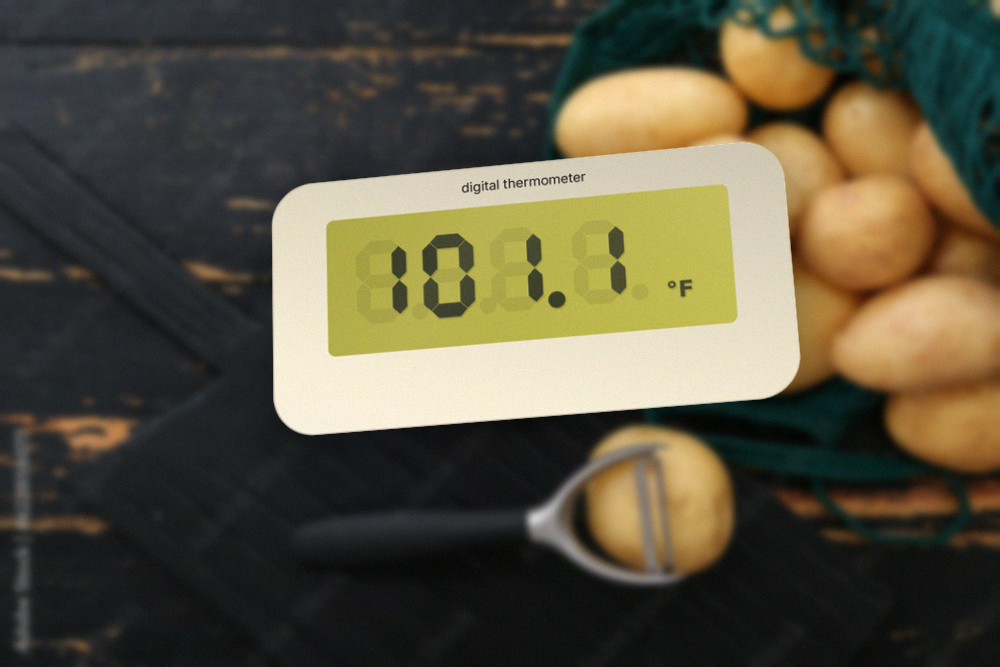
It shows value=101.1 unit=°F
